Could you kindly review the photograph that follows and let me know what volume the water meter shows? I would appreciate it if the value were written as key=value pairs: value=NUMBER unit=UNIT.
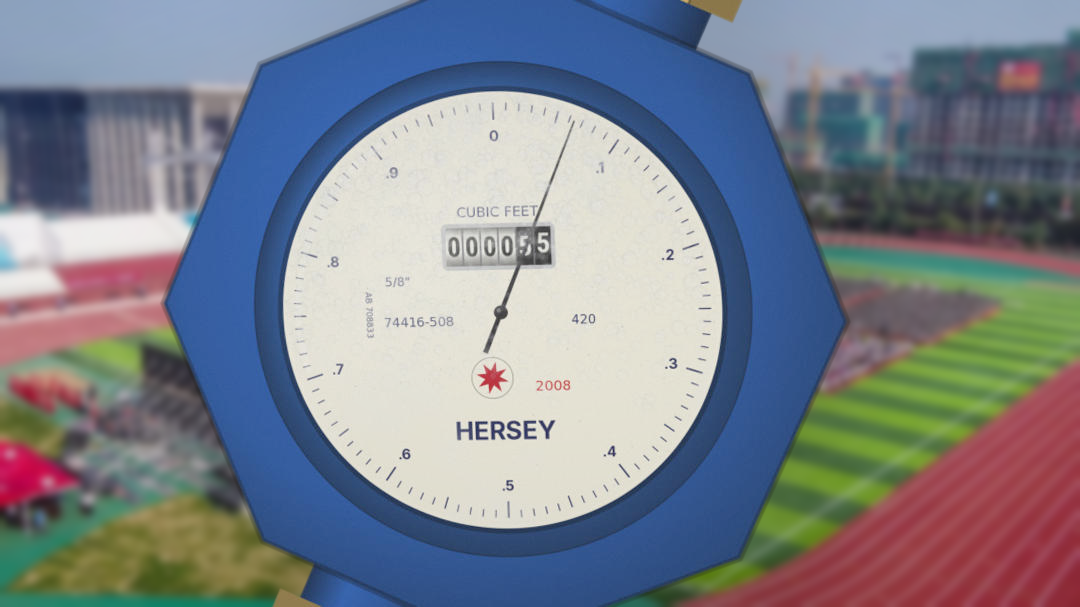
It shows value=55.06 unit=ft³
